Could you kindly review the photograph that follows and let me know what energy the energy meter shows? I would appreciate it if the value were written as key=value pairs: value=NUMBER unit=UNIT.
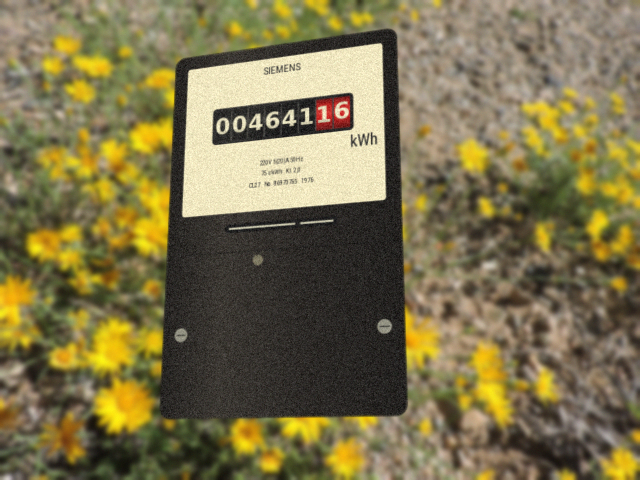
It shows value=4641.16 unit=kWh
